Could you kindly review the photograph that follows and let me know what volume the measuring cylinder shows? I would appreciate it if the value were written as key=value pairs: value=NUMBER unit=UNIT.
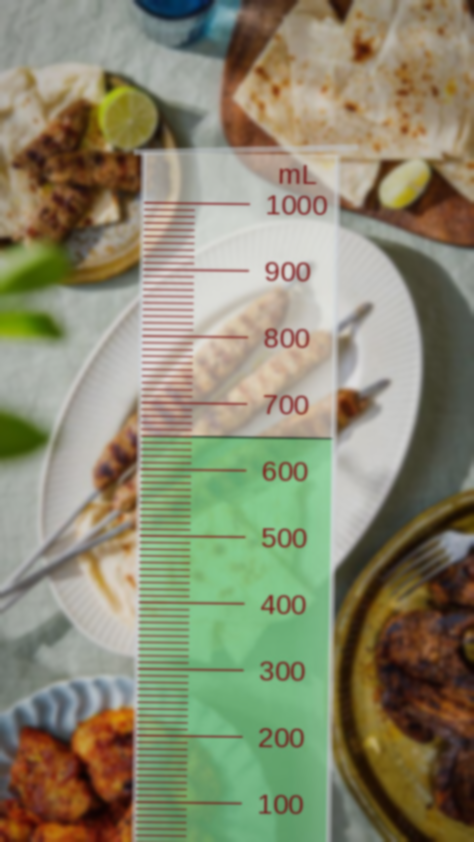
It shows value=650 unit=mL
